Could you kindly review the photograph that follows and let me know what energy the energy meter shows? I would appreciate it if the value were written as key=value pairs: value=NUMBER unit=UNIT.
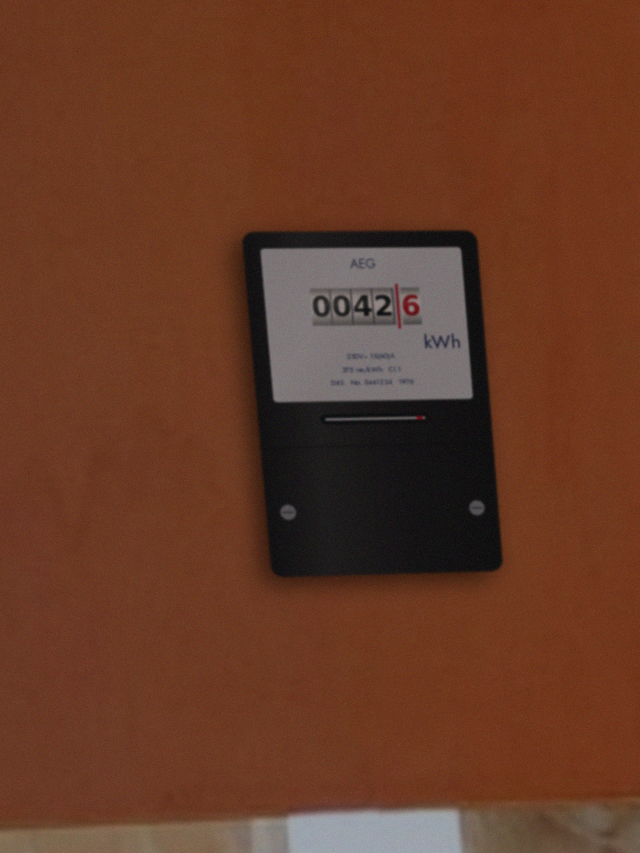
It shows value=42.6 unit=kWh
